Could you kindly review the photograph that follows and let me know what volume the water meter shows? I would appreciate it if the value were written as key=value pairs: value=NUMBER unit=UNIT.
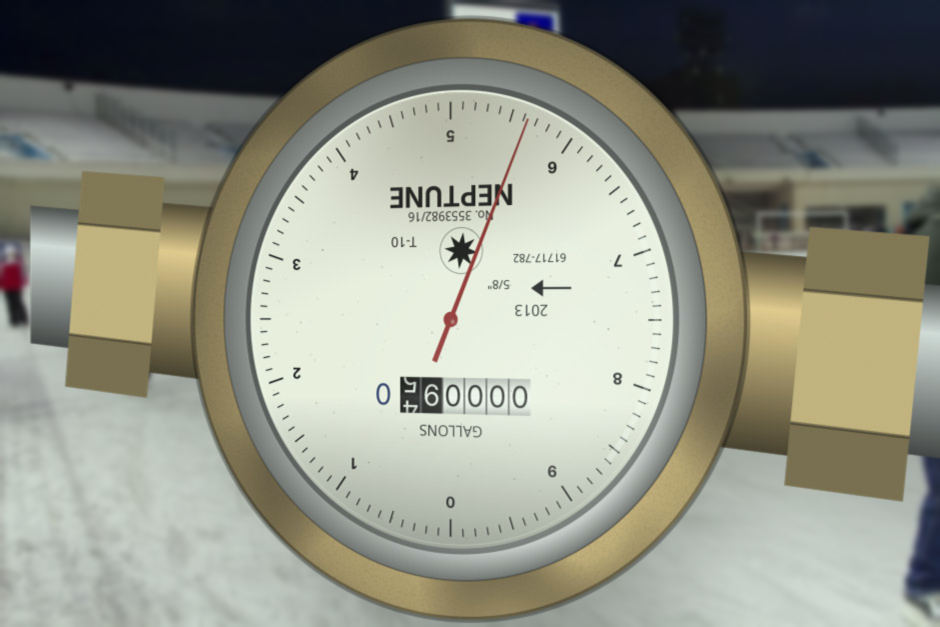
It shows value=945.6 unit=gal
